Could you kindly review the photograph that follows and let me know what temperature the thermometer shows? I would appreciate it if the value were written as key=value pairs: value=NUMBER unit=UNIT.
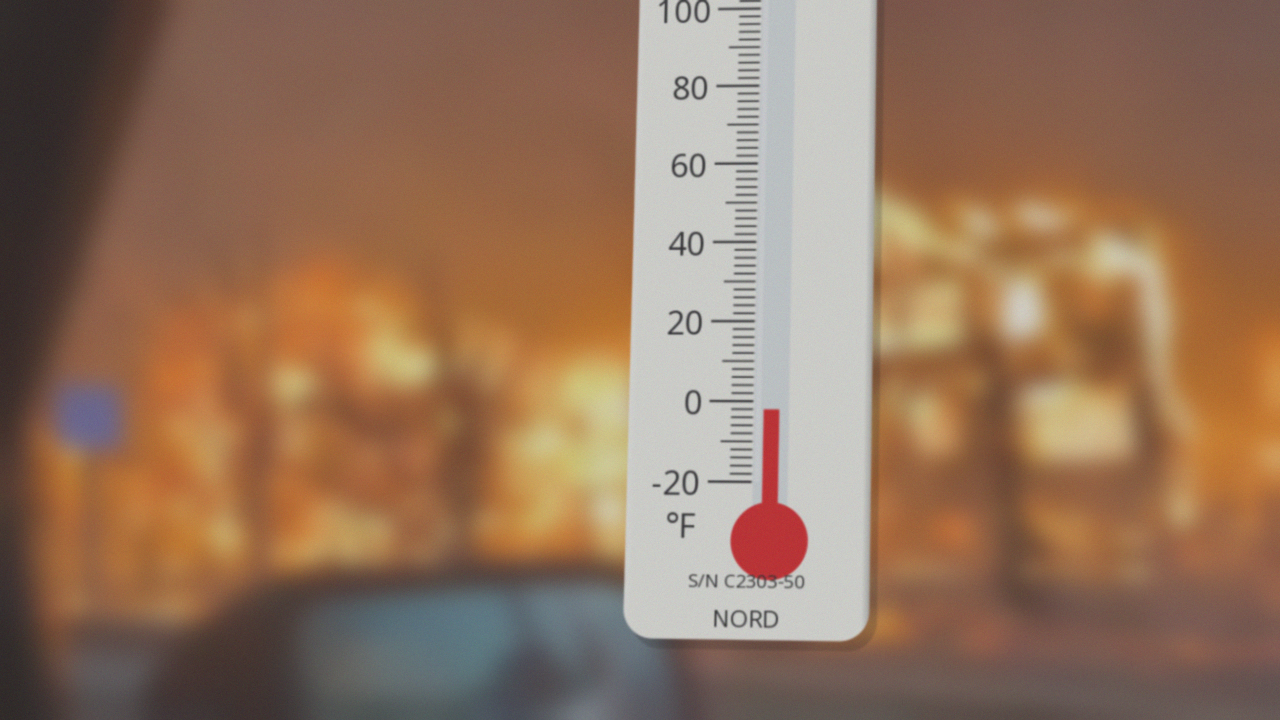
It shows value=-2 unit=°F
